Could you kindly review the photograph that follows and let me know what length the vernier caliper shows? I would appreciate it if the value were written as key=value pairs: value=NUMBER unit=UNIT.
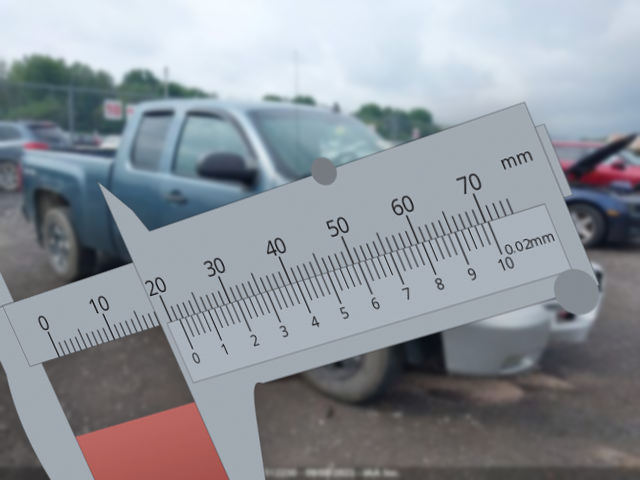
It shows value=21.4 unit=mm
